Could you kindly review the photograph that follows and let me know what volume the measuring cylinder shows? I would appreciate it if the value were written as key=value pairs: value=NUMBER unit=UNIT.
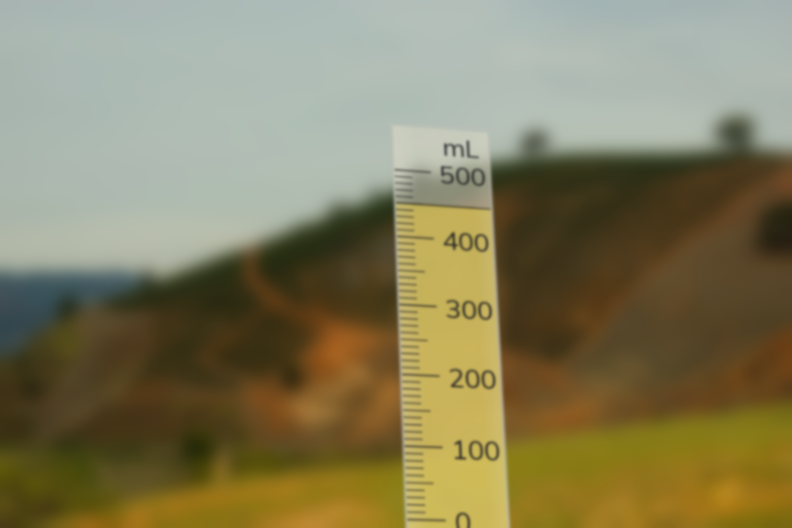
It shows value=450 unit=mL
